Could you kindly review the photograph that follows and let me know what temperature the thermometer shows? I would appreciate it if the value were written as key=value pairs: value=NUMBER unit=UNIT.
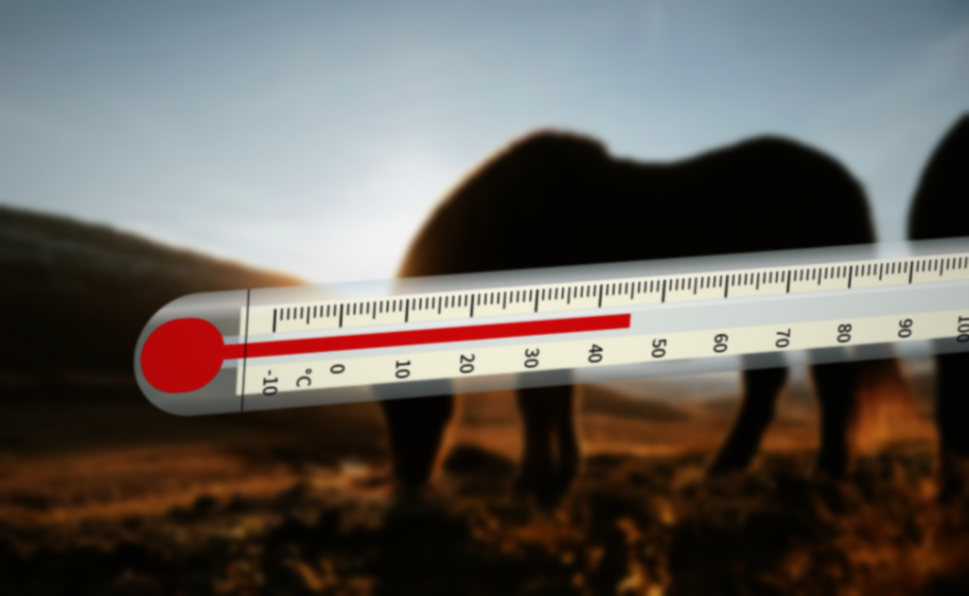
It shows value=45 unit=°C
